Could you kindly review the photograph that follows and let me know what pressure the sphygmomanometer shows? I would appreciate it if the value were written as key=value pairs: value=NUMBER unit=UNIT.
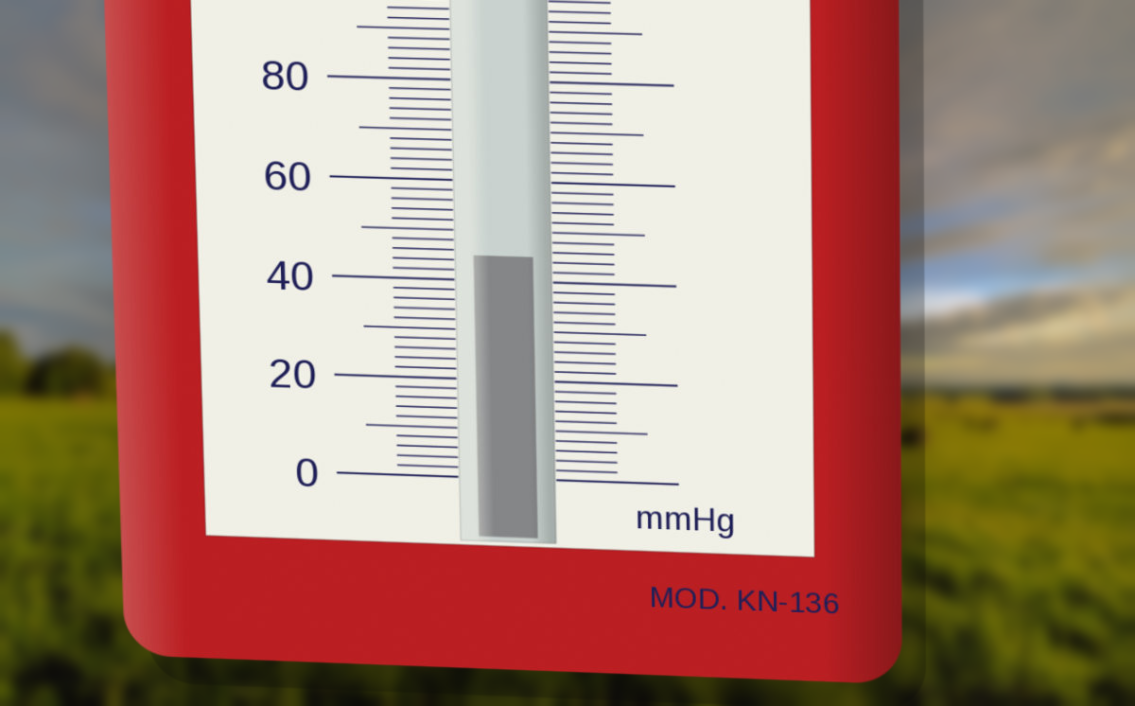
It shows value=45 unit=mmHg
